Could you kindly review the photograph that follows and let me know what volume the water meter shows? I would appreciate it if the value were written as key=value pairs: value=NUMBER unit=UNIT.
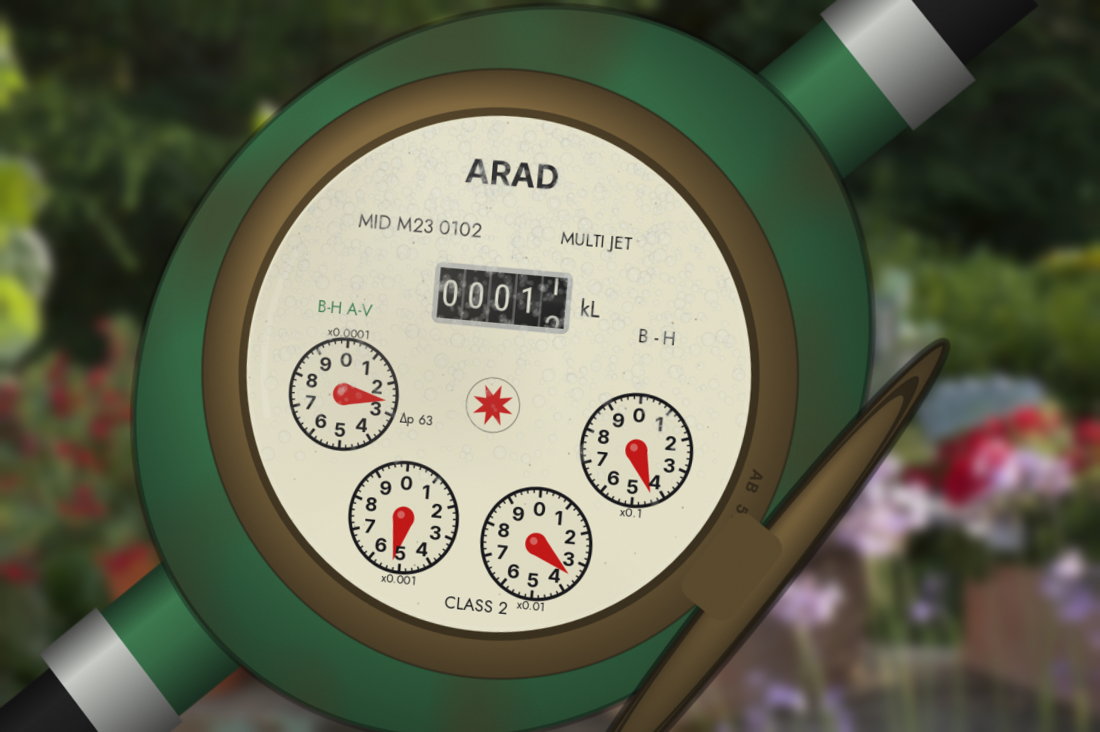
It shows value=11.4352 unit=kL
